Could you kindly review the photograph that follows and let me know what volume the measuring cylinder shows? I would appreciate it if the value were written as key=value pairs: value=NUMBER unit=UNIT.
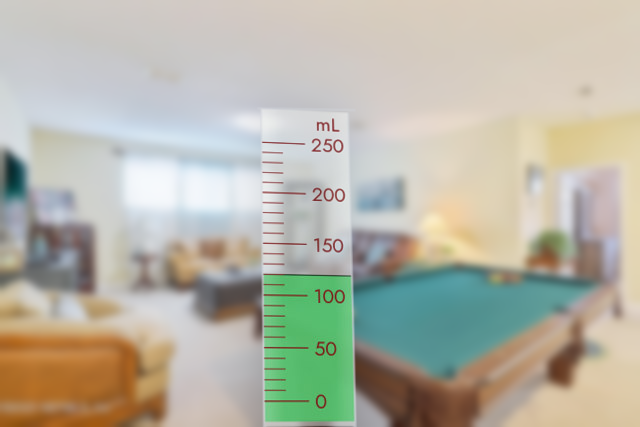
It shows value=120 unit=mL
